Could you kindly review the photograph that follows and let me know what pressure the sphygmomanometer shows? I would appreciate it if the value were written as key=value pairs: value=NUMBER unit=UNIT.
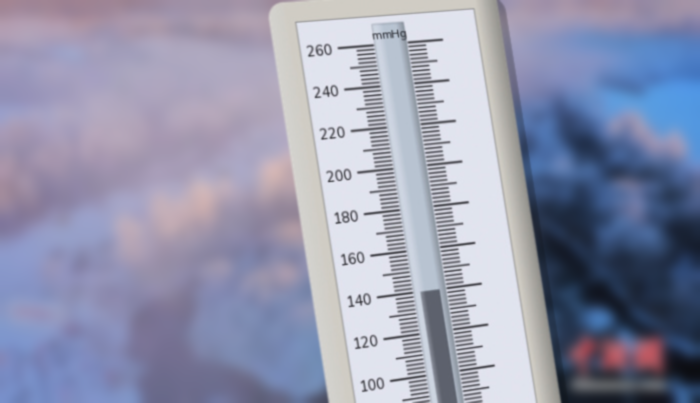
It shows value=140 unit=mmHg
